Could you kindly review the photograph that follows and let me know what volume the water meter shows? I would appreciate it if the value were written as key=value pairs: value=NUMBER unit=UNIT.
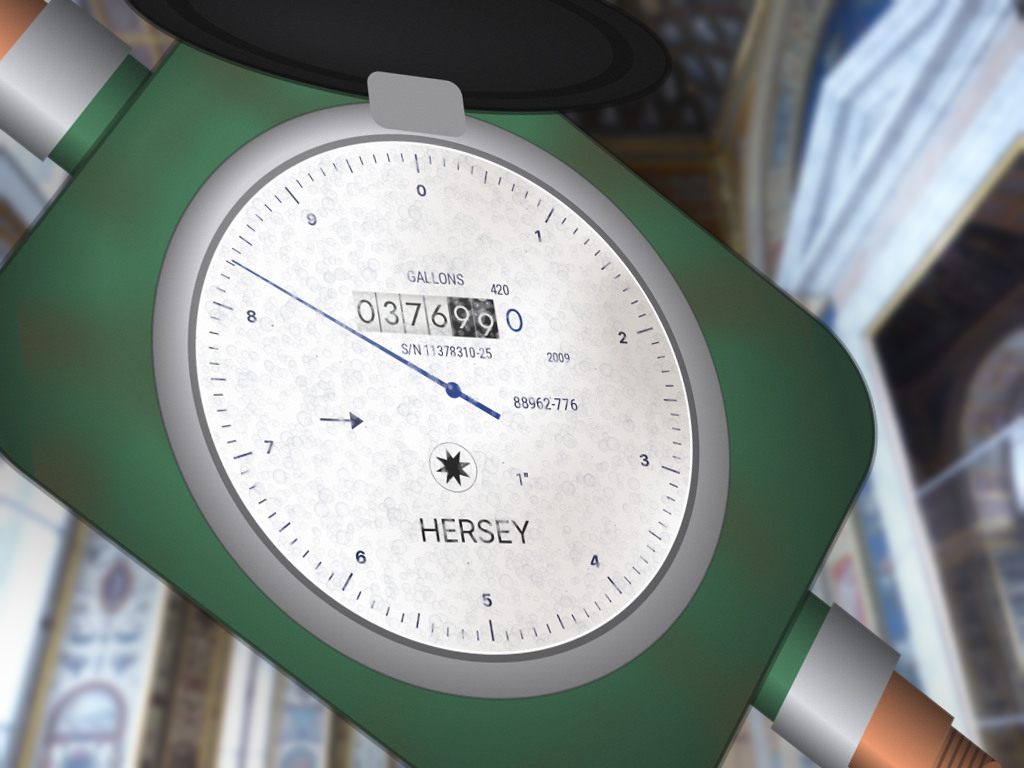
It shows value=376988.3 unit=gal
